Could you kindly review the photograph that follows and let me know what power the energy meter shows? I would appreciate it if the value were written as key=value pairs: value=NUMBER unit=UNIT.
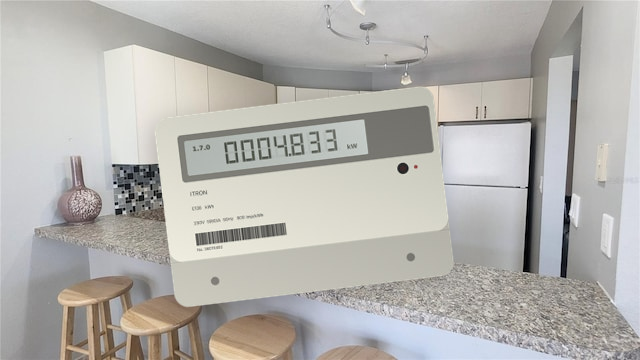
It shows value=4.833 unit=kW
